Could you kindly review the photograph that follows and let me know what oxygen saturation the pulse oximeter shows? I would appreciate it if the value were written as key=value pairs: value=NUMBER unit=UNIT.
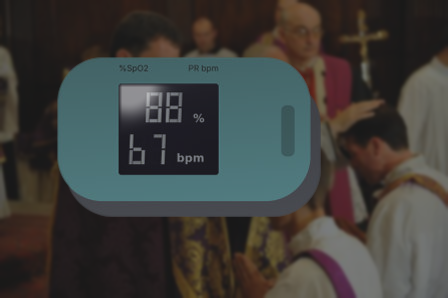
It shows value=88 unit=%
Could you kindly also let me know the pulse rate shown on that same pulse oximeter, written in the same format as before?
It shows value=67 unit=bpm
